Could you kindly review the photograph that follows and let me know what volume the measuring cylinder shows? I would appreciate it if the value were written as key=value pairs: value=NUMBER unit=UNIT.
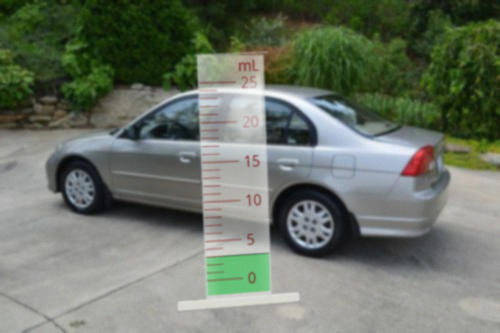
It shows value=3 unit=mL
